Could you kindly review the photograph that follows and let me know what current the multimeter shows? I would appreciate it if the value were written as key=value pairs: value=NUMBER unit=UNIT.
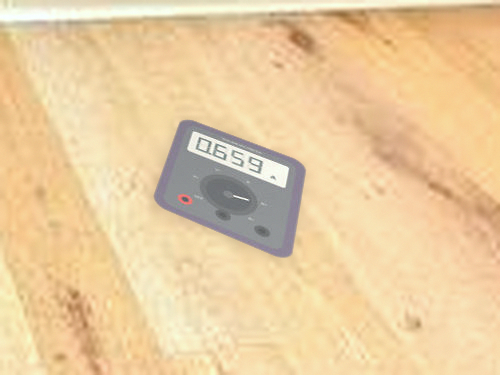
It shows value=0.659 unit=A
